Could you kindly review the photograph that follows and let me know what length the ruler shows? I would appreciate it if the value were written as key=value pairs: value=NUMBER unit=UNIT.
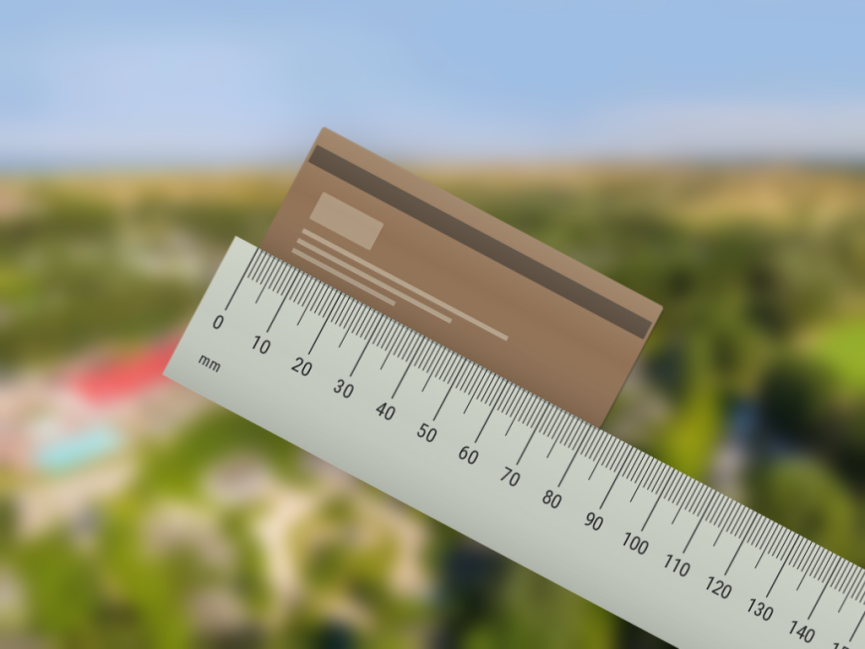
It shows value=82 unit=mm
